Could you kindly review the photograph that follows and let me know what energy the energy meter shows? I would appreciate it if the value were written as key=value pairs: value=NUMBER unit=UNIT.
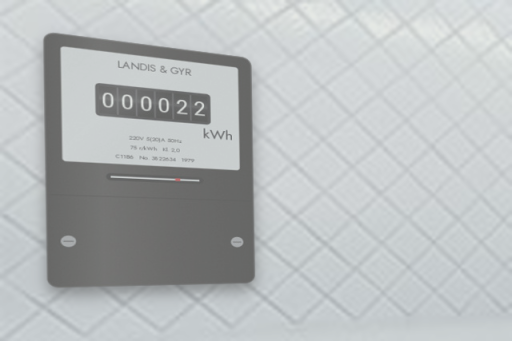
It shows value=22 unit=kWh
